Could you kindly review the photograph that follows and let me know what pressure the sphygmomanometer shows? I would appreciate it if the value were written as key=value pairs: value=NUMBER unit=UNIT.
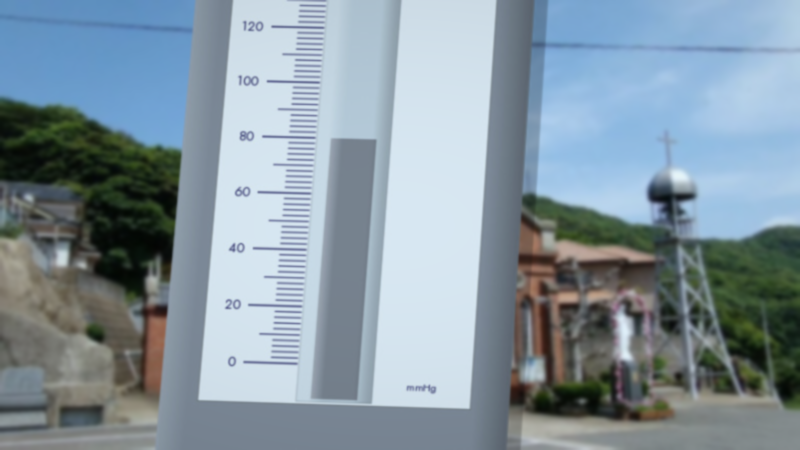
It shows value=80 unit=mmHg
